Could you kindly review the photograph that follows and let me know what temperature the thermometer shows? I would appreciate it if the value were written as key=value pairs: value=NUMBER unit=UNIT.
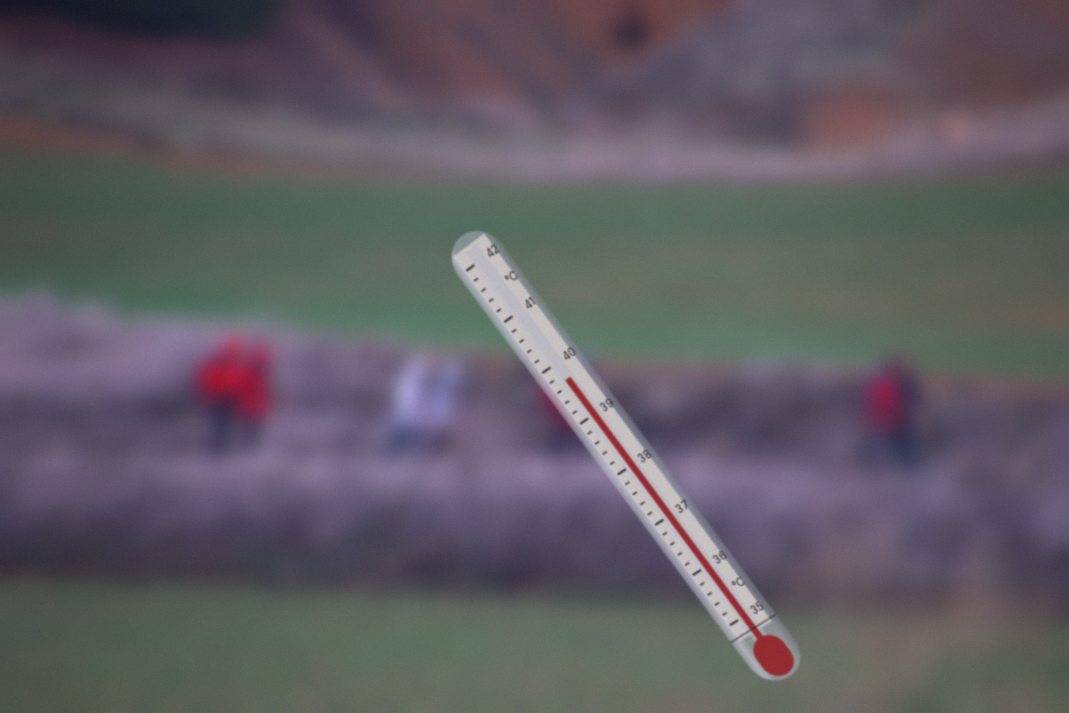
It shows value=39.7 unit=°C
